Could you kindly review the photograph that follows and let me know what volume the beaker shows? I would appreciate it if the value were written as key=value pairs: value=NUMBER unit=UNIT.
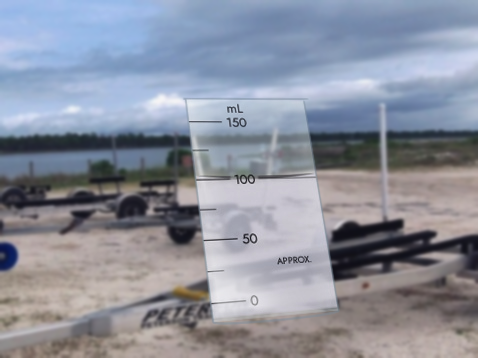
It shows value=100 unit=mL
